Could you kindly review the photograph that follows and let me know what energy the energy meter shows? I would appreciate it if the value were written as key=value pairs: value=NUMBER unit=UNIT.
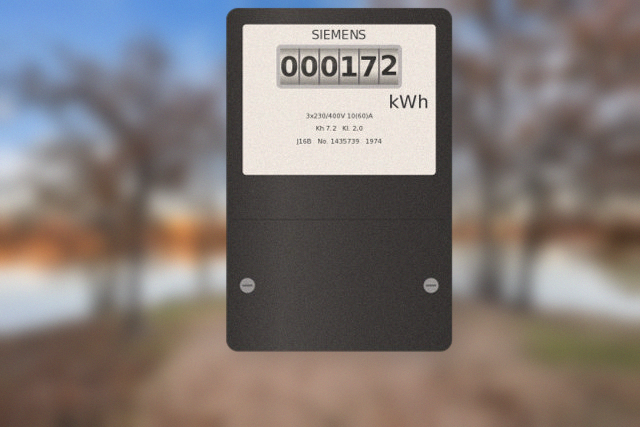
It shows value=172 unit=kWh
